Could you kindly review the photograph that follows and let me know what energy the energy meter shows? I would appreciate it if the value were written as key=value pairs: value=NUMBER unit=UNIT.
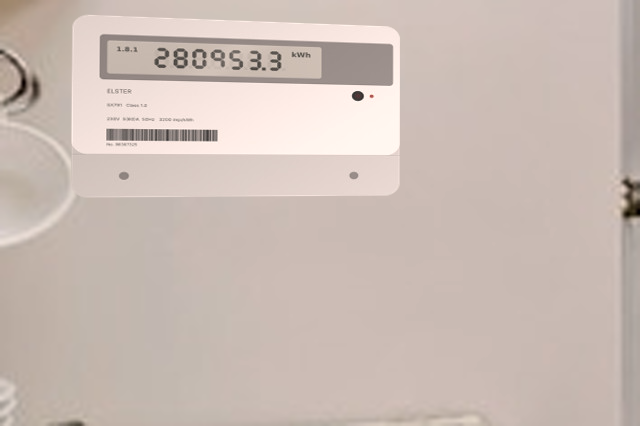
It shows value=280953.3 unit=kWh
